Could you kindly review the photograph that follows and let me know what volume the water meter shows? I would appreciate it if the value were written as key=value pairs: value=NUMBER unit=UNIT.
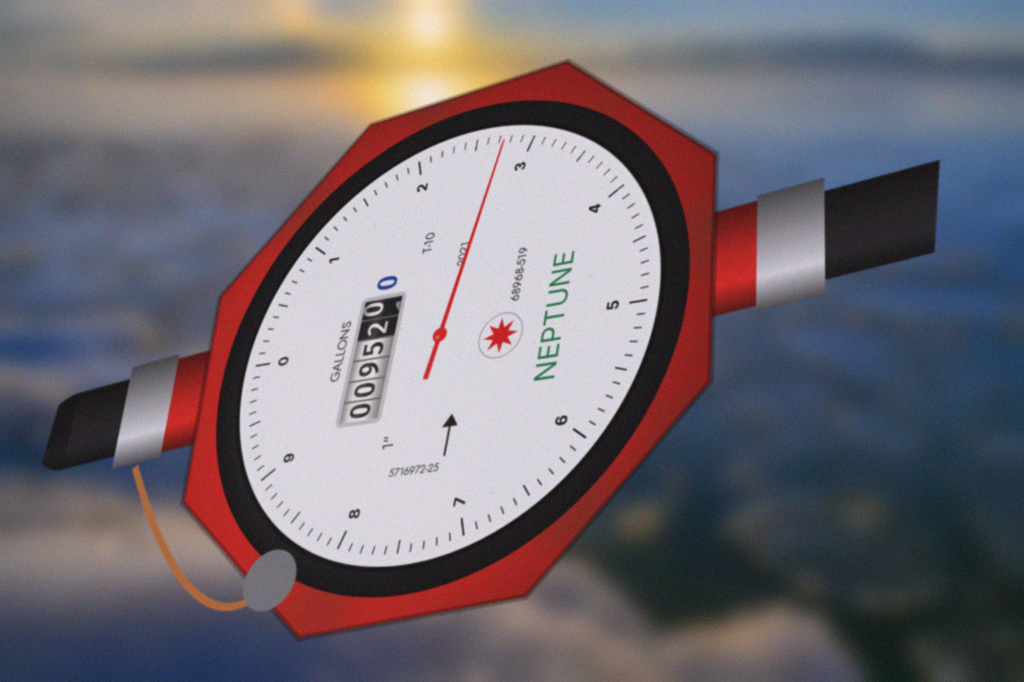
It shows value=95202.7 unit=gal
